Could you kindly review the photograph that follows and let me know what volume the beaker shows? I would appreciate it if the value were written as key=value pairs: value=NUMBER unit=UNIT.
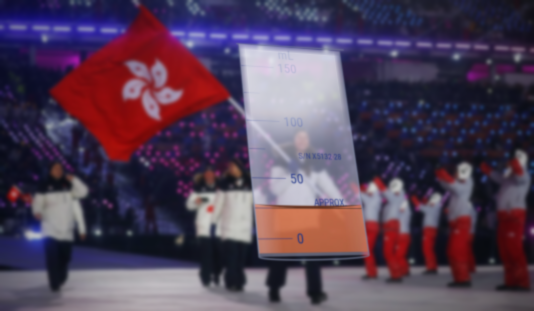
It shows value=25 unit=mL
